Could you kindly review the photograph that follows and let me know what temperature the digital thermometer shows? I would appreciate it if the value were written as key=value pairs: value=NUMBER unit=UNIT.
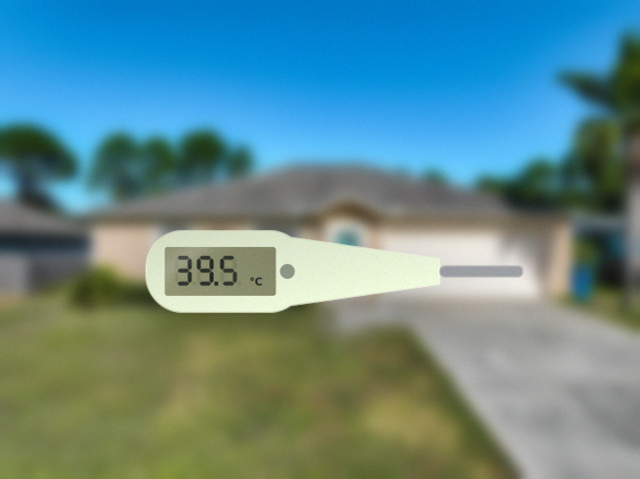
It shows value=39.5 unit=°C
